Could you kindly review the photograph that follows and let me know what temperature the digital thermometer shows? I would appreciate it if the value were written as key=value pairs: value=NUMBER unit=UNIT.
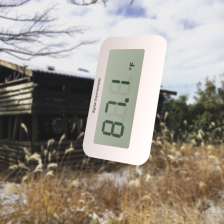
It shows value=87.1 unit=°F
